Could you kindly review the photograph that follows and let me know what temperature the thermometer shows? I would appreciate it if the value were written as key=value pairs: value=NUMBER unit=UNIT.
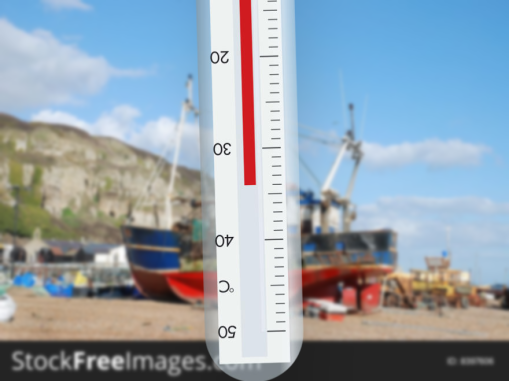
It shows value=34 unit=°C
